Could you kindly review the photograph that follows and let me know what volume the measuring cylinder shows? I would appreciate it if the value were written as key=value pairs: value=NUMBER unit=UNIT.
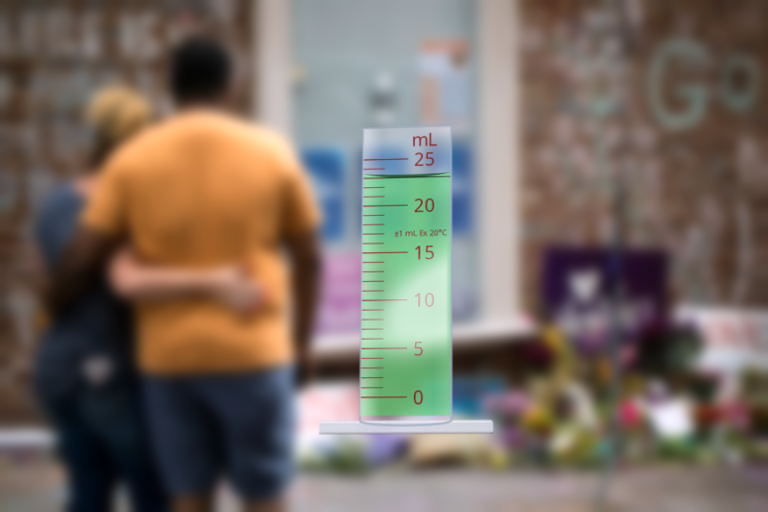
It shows value=23 unit=mL
